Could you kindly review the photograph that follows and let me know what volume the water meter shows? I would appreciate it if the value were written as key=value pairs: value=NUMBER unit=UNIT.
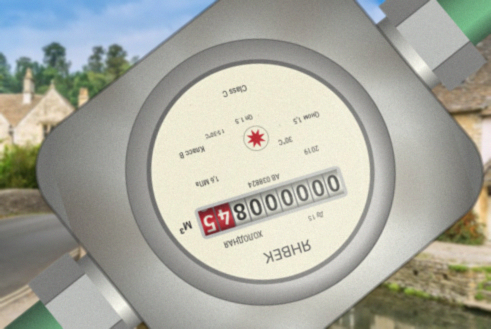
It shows value=8.45 unit=m³
